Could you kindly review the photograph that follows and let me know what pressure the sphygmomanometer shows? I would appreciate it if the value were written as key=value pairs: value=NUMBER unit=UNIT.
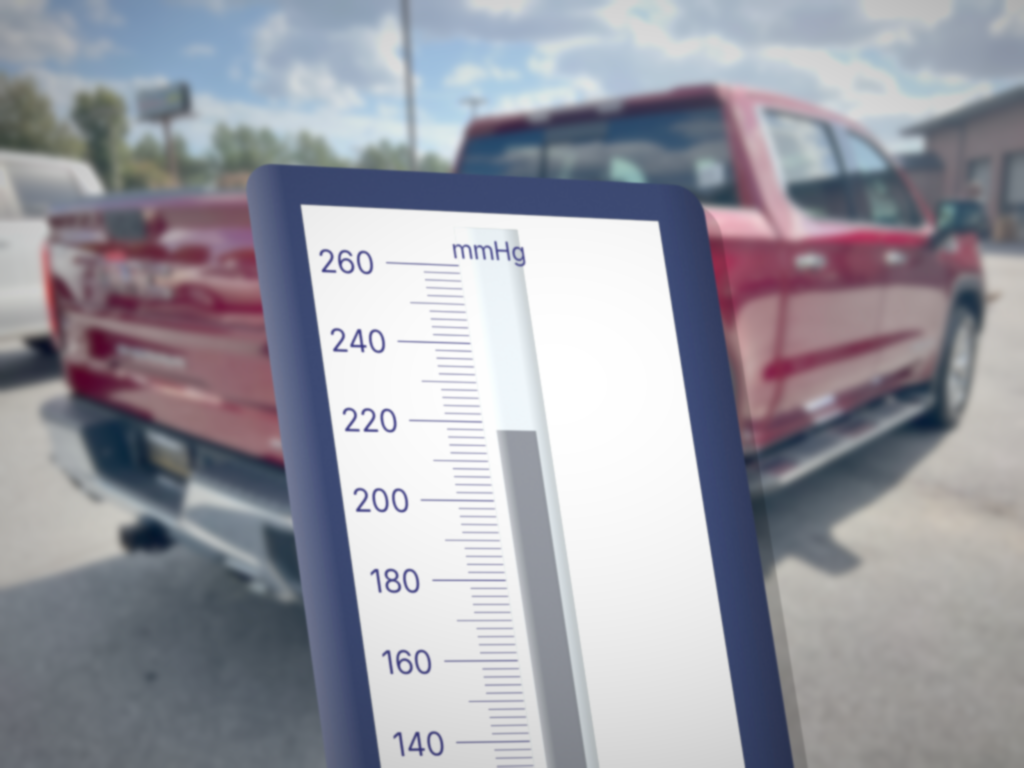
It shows value=218 unit=mmHg
